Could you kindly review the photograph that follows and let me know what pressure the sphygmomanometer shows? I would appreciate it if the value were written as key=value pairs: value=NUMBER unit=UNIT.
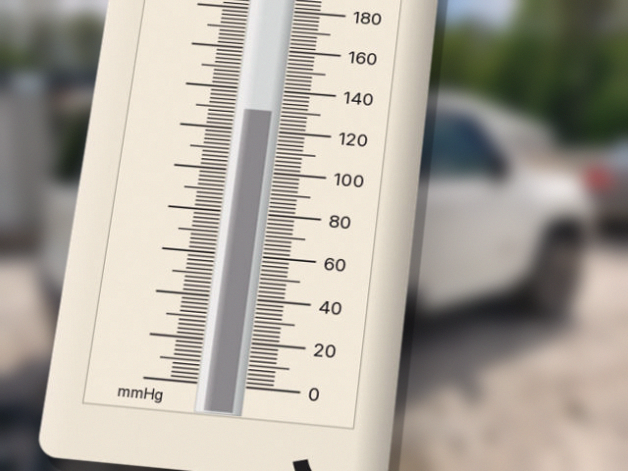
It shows value=130 unit=mmHg
